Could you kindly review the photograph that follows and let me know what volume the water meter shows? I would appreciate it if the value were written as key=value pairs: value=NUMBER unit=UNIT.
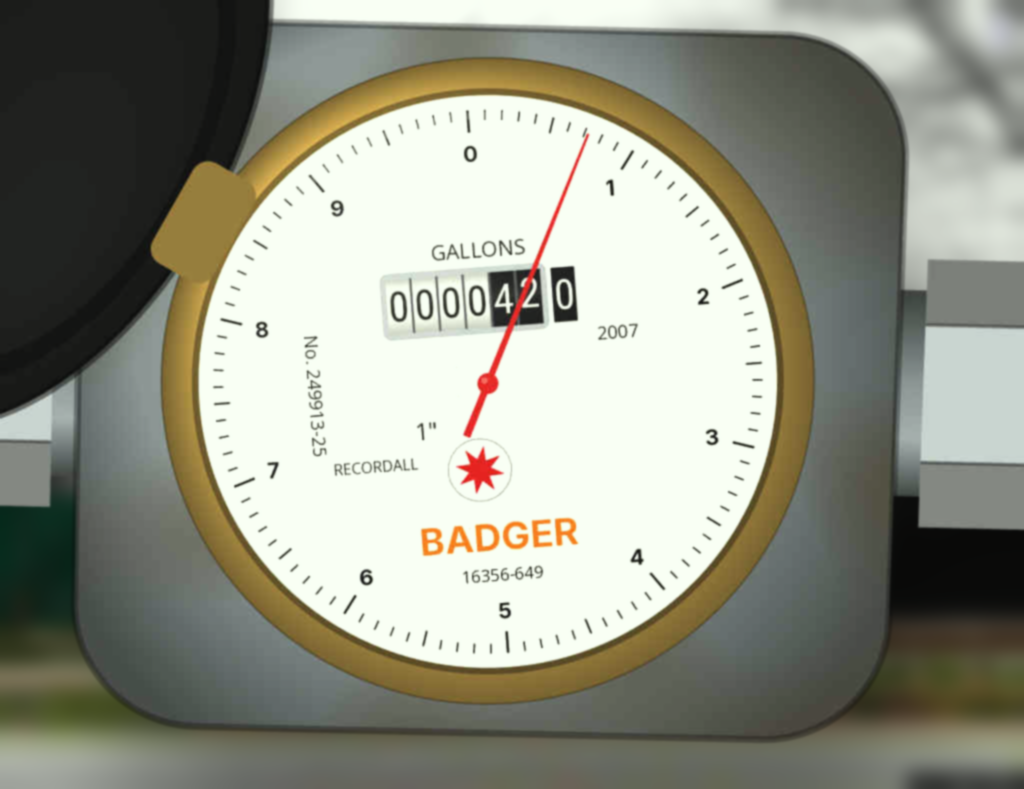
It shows value=420.7 unit=gal
